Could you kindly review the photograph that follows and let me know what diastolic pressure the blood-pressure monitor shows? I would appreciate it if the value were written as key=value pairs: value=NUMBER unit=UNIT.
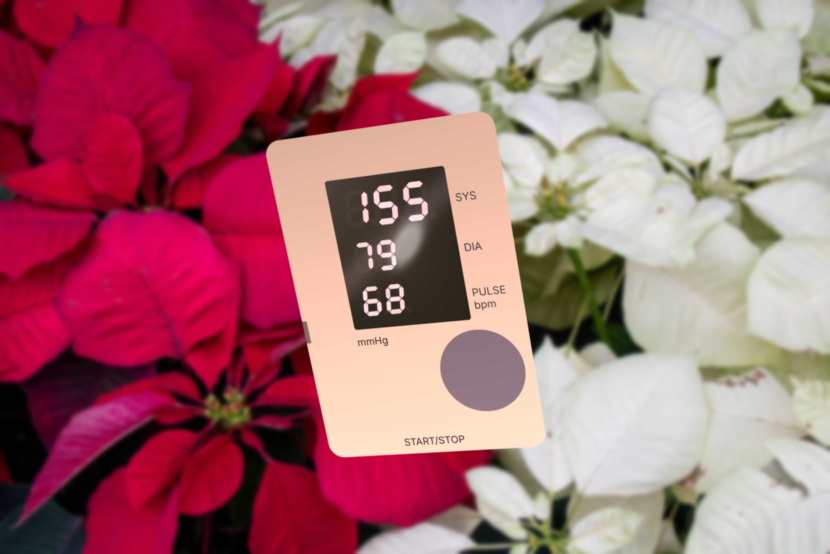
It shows value=79 unit=mmHg
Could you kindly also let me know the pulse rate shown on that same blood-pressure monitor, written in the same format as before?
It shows value=68 unit=bpm
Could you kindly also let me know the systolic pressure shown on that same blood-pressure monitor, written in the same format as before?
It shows value=155 unit=mmHg
